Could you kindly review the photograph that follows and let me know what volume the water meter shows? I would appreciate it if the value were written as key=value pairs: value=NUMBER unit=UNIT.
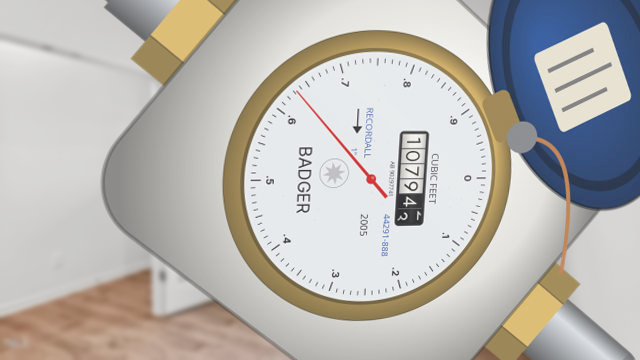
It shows value=107942.63 unit=ft³
